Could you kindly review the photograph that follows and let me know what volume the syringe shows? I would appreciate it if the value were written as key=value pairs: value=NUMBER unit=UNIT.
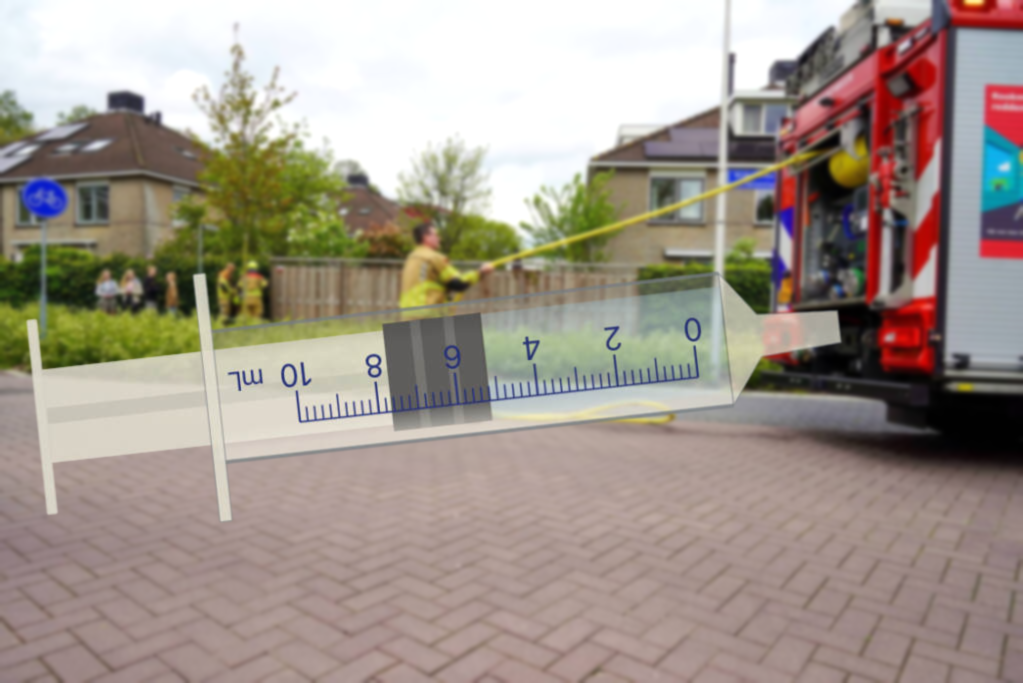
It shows value=5.2 unit=mL
